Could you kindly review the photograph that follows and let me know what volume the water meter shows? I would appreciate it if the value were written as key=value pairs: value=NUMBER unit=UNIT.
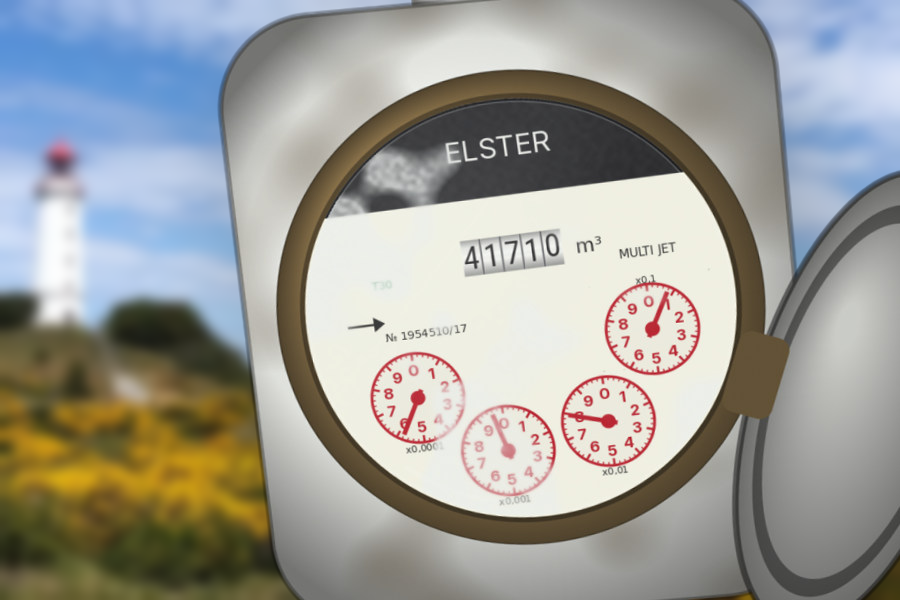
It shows value=41710.0795 unit=m³
